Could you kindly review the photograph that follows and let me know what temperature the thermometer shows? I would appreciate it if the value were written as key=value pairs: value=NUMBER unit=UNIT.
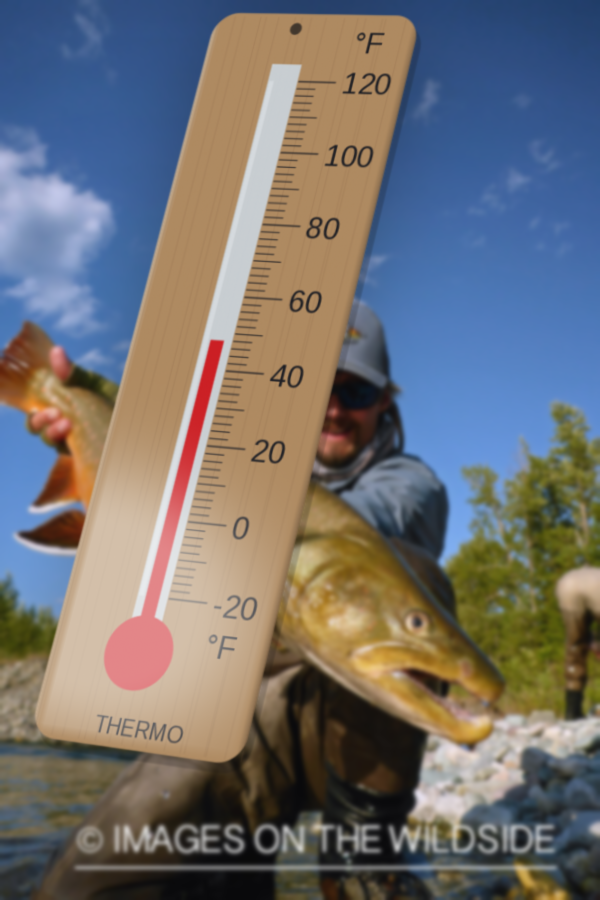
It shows value=48 unit=°F
